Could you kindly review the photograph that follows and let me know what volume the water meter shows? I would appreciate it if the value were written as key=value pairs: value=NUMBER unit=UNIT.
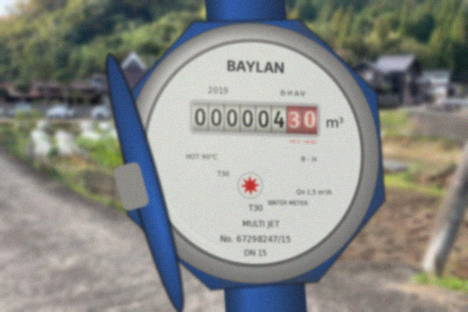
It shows value=4.30 unit=m³
